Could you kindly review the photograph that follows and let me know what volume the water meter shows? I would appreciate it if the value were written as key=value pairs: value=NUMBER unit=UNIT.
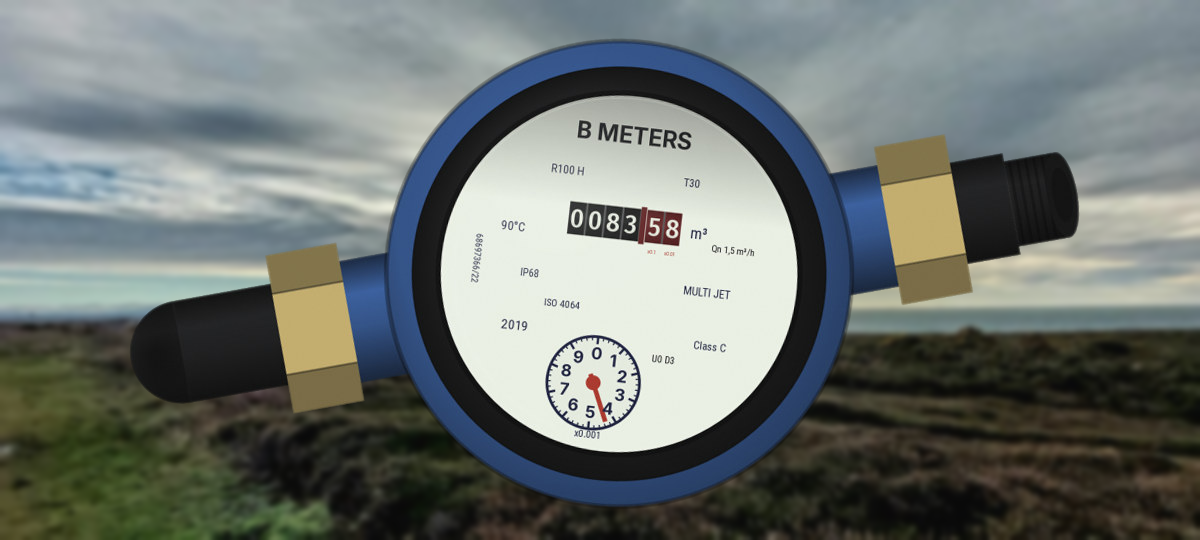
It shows value=83.584 unit=m³
